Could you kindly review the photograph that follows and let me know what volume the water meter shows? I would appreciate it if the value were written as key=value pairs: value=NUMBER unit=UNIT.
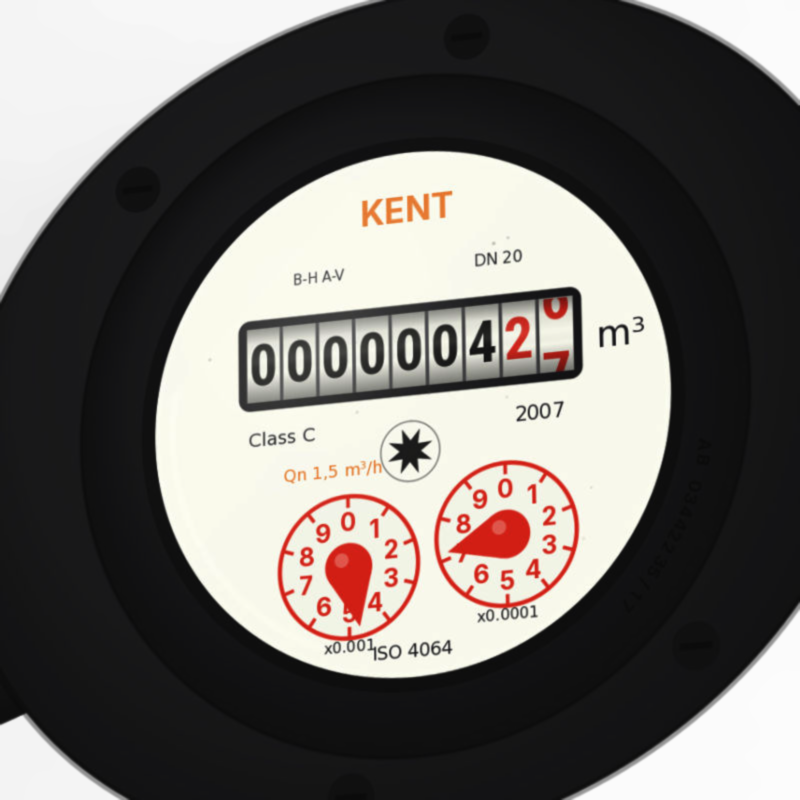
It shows value=4.2647 unit=m³
